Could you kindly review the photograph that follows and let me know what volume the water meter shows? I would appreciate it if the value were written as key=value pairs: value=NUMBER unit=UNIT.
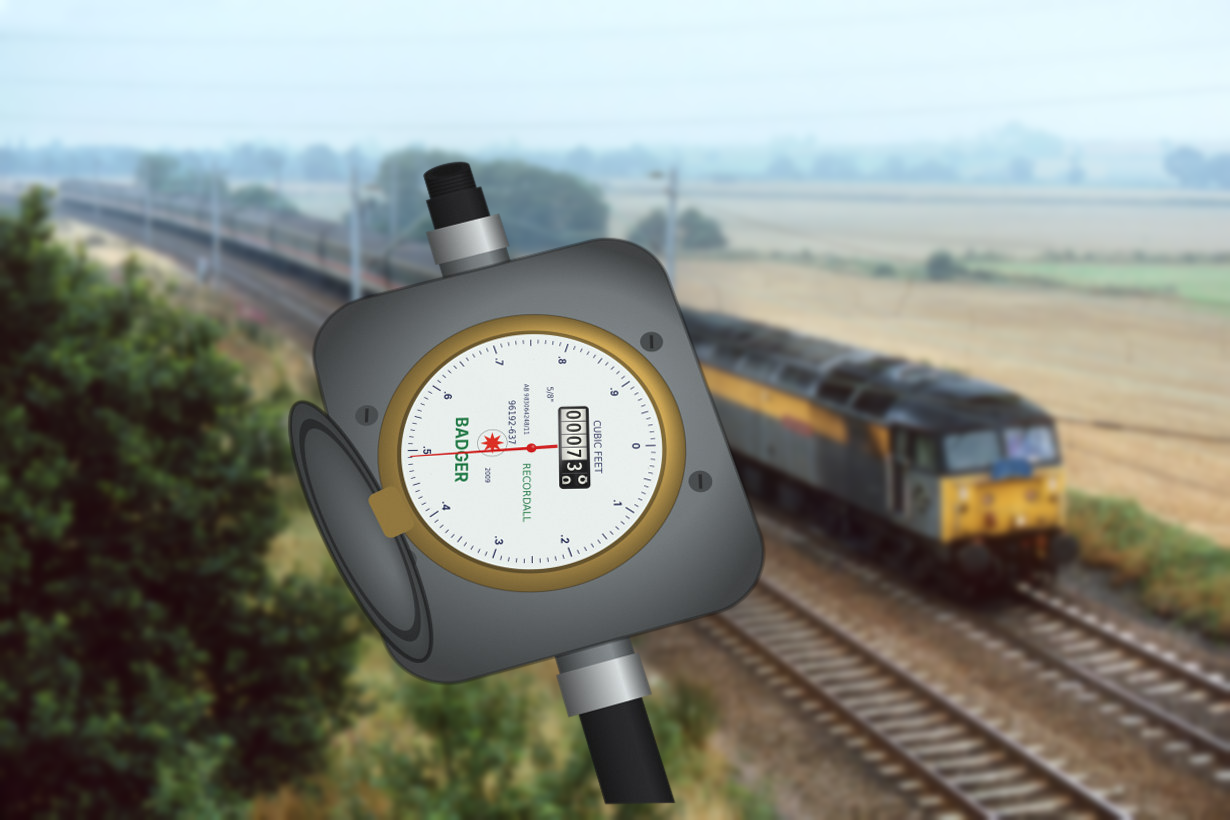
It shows value=738.49 unit=ft³
